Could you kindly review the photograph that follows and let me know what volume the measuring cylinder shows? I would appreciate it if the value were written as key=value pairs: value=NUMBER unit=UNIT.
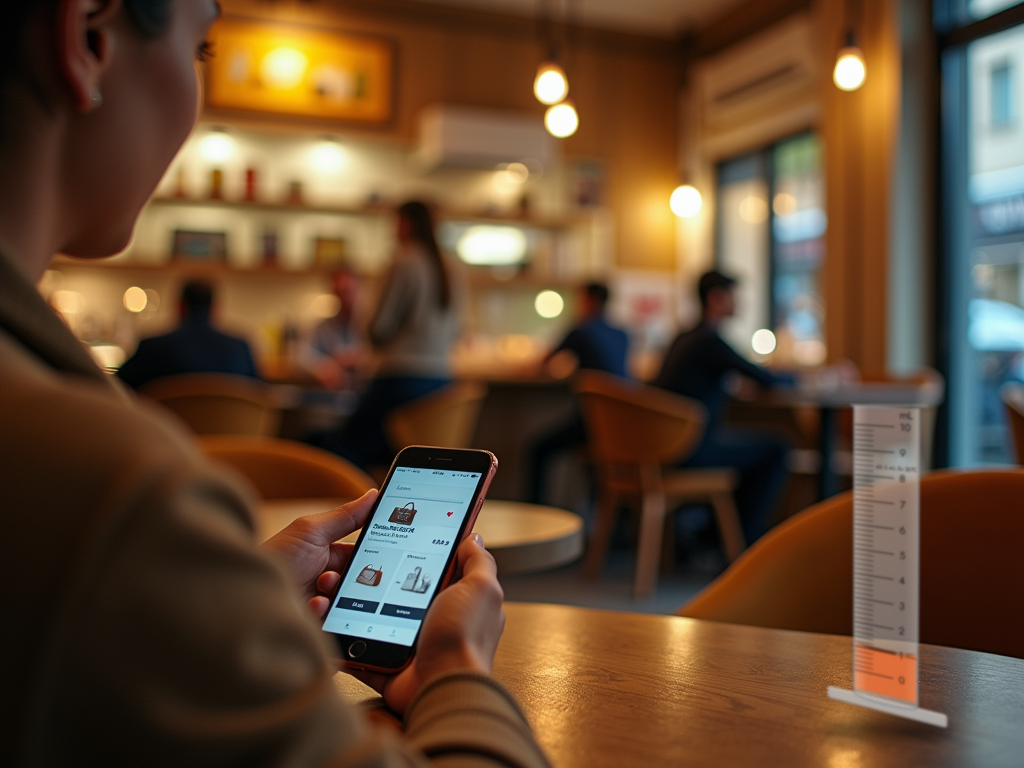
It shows value=1 unit=mL
